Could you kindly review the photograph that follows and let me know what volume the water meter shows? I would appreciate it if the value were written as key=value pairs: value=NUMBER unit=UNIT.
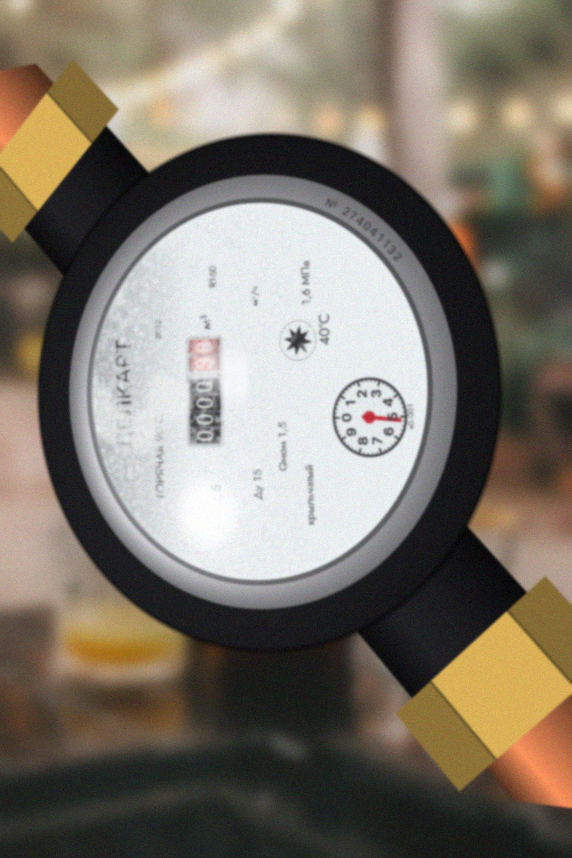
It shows value=0.385 unit=m³
